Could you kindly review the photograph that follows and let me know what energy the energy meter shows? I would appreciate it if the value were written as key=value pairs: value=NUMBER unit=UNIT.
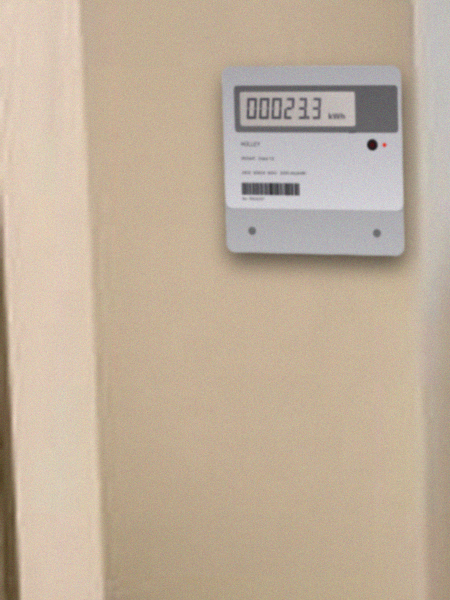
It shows value=23.3 unit=kWh
